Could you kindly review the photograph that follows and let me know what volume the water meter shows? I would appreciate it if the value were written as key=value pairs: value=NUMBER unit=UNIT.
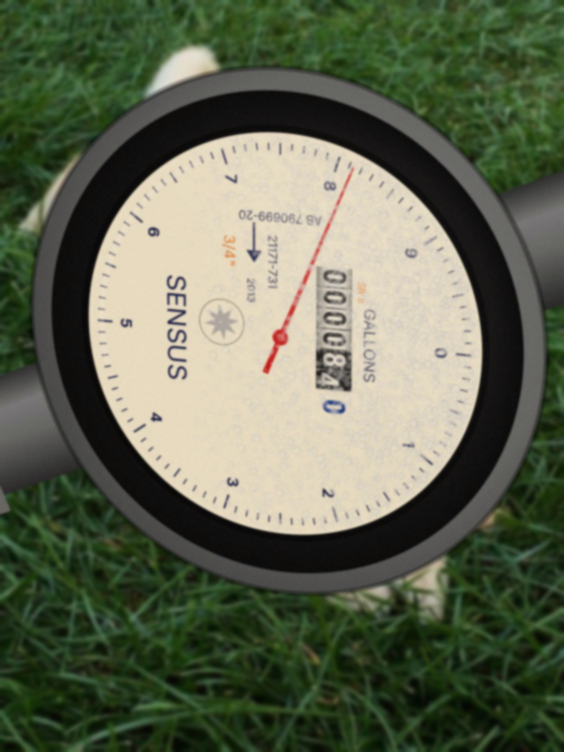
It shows value=838.1 unit=gal
